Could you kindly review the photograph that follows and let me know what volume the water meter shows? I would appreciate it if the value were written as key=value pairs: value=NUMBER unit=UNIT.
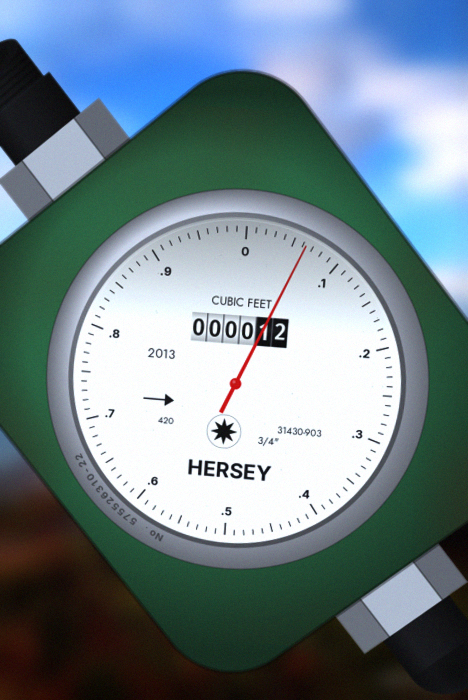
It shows value=12.06 unit=ft³
